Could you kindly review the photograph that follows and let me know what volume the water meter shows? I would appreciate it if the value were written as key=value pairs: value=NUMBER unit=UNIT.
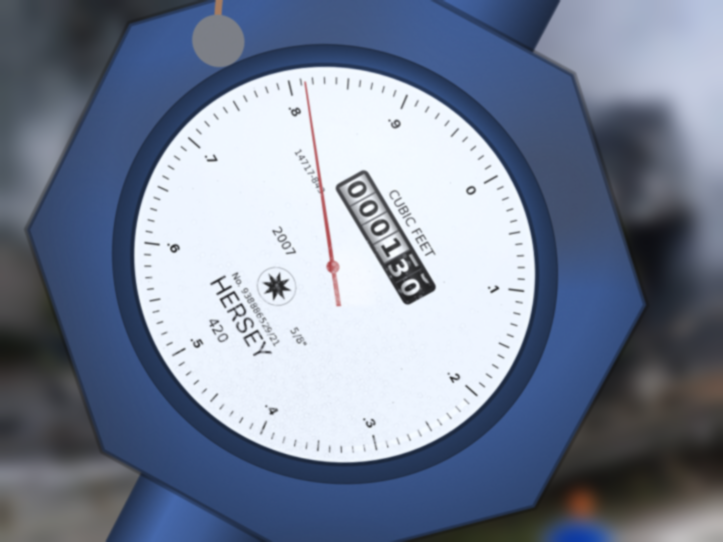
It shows value=129.81 unit=ft³
